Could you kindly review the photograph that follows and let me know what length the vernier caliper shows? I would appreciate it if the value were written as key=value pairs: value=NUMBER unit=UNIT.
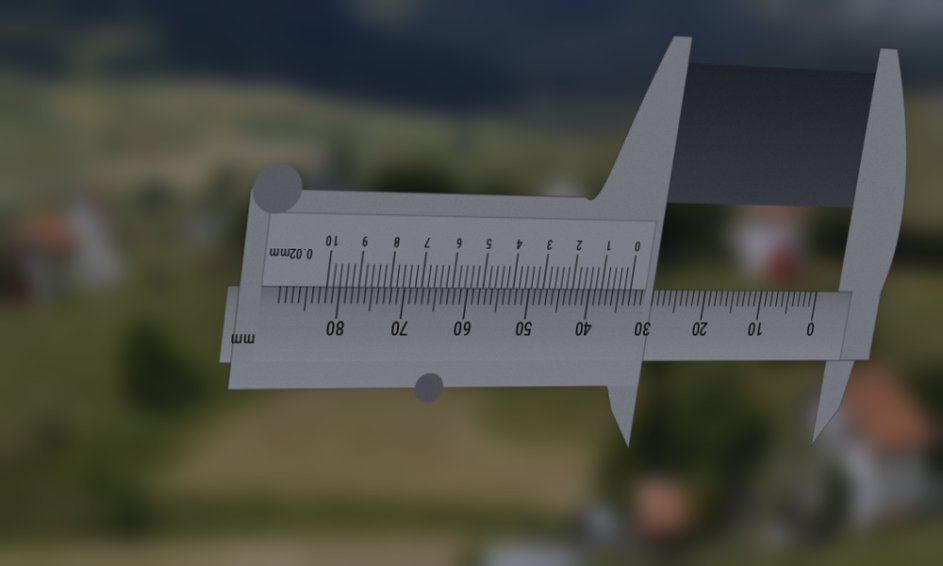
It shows value=33.0 unit=mm
